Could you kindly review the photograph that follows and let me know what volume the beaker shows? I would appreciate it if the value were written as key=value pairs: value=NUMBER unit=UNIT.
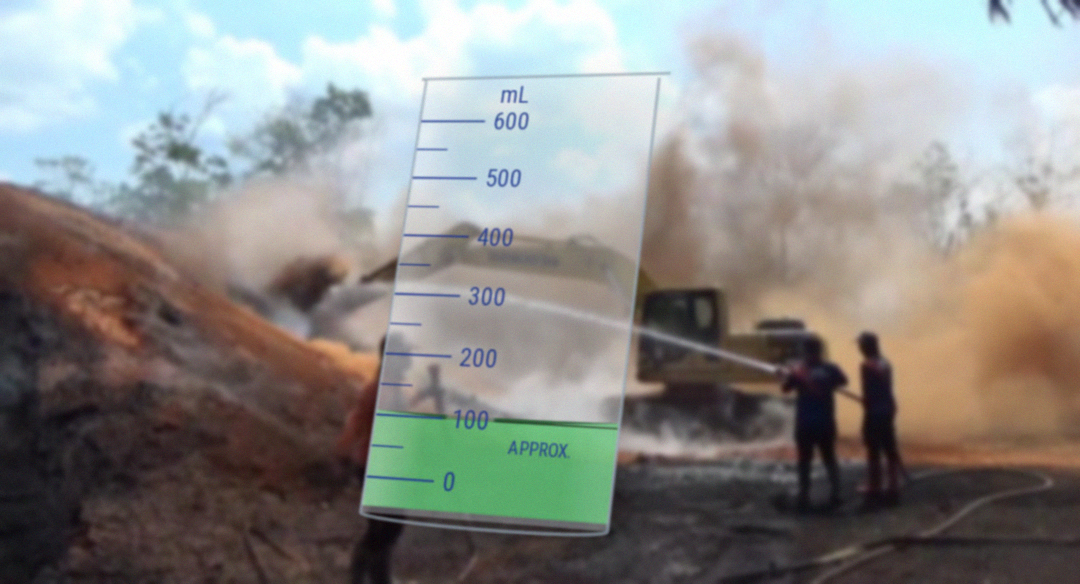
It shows value=100 unit=mL
